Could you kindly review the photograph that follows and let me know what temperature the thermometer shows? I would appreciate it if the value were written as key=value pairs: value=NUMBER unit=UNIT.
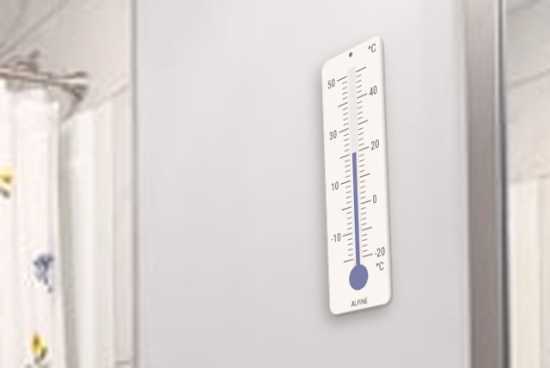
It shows value=20 unit=°C
